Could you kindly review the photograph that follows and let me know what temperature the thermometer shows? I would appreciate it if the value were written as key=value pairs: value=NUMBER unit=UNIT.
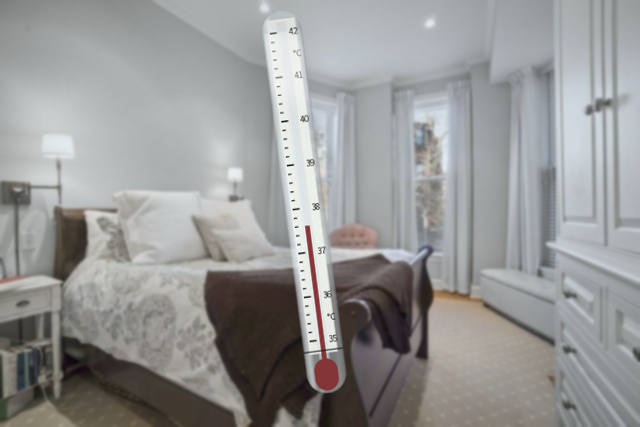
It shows value=37.6 unit=°C
